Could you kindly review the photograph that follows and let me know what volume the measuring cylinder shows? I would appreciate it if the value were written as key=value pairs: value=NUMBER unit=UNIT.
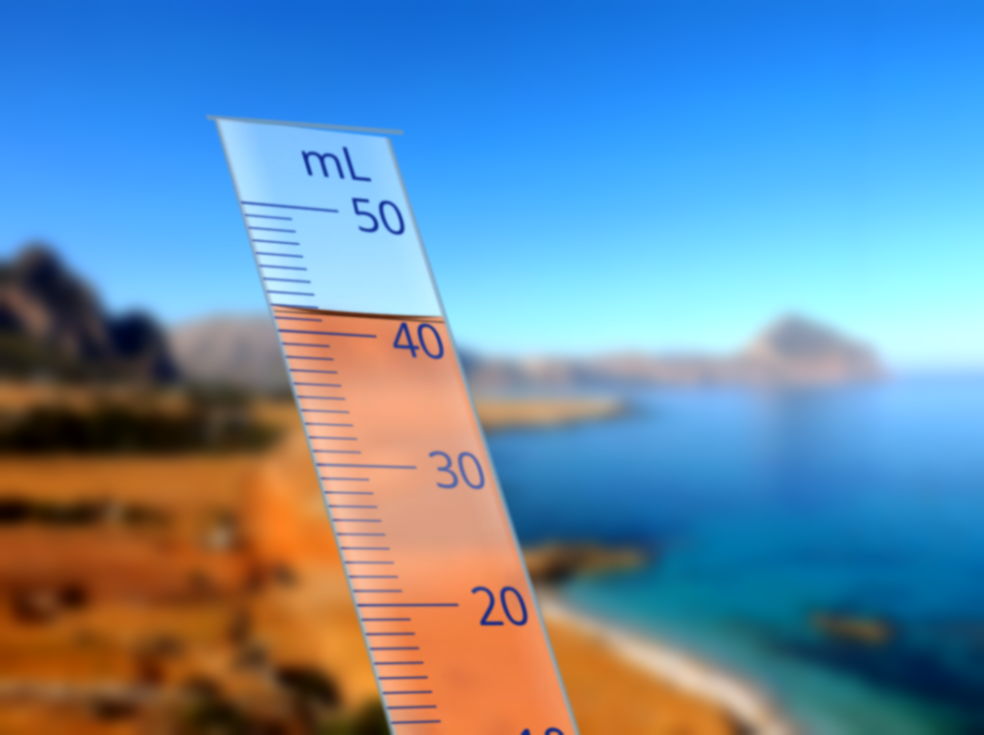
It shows value=41.5 unit=mL
